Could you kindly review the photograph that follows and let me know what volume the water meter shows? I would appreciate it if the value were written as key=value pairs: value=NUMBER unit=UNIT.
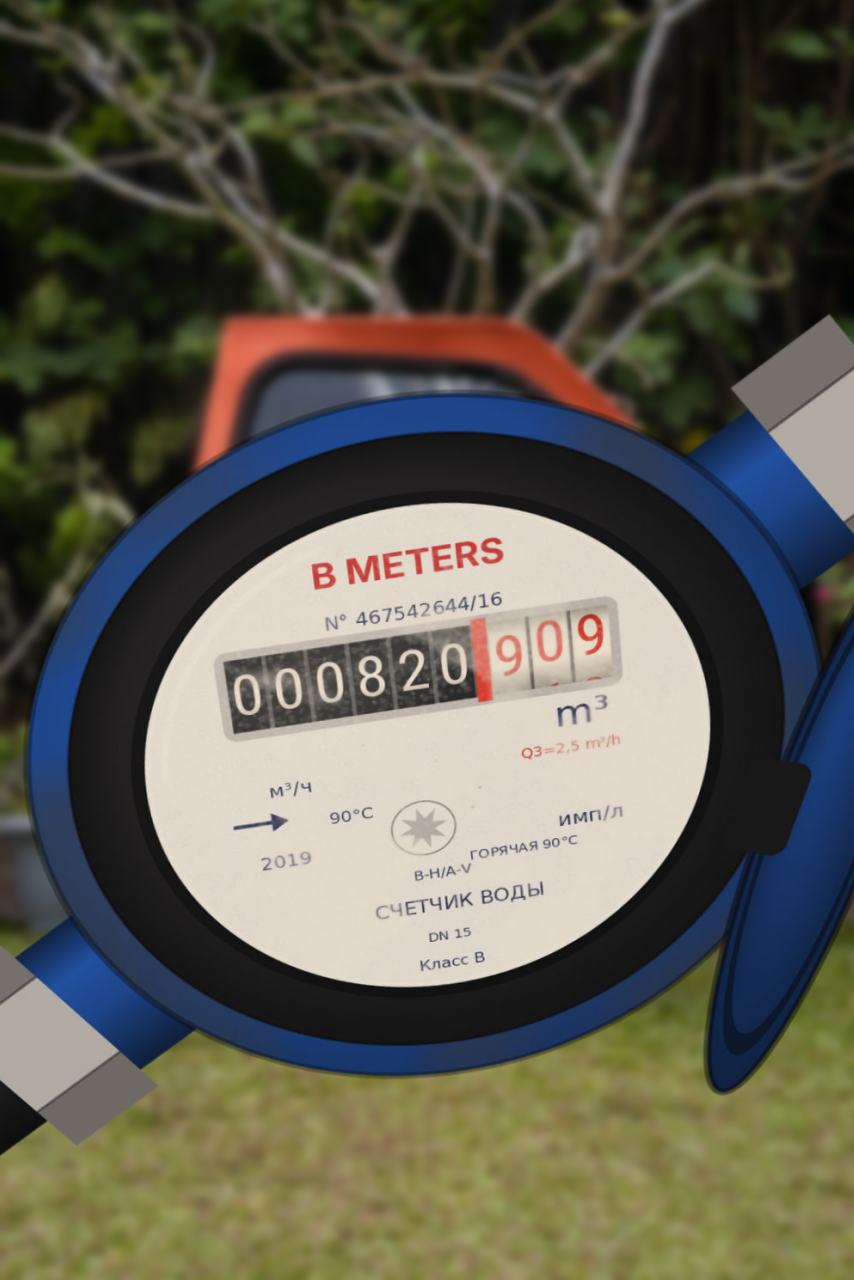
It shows value=820.909 unit=m³
